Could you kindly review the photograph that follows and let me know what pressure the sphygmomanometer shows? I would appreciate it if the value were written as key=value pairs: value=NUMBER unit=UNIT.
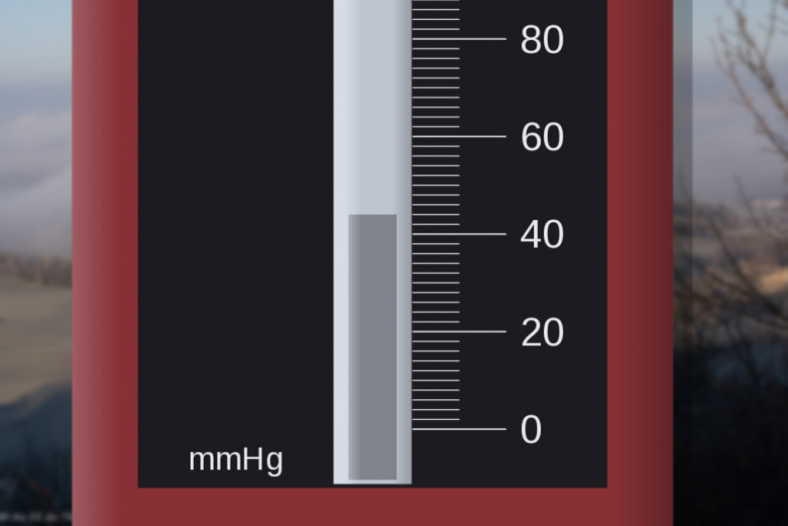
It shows value=44 unit=mmHg
